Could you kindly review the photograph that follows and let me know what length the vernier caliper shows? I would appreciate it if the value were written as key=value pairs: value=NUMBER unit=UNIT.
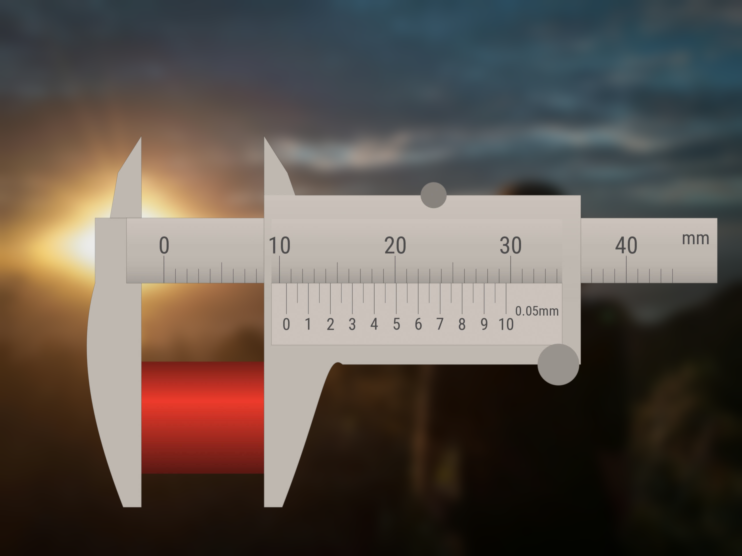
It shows value=10.6 unit=mm
